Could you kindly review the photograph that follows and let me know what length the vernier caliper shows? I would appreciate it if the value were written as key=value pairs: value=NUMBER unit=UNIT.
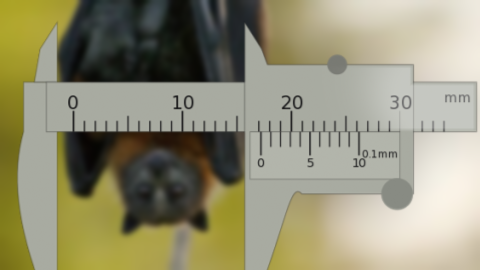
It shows value=17.2 unit=mm
